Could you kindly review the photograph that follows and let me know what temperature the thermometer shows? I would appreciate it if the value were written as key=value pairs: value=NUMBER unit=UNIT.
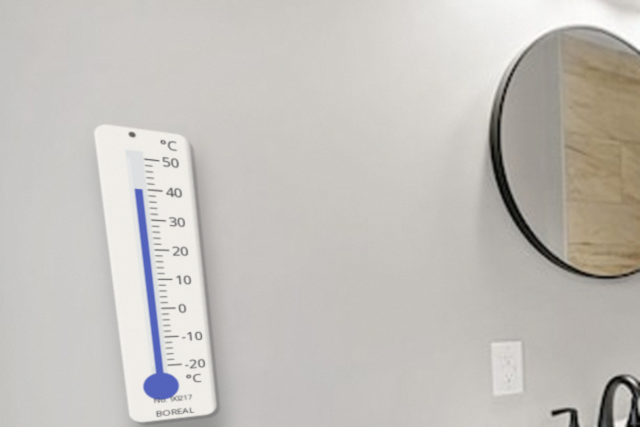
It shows value=40 unit=°C
